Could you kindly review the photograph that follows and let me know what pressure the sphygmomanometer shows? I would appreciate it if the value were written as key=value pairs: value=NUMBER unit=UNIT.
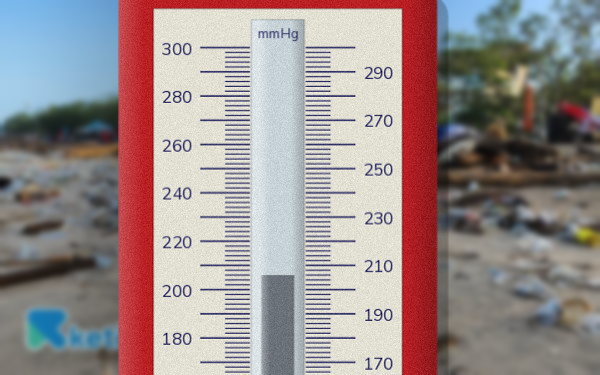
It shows value=206 unit=mmHg
